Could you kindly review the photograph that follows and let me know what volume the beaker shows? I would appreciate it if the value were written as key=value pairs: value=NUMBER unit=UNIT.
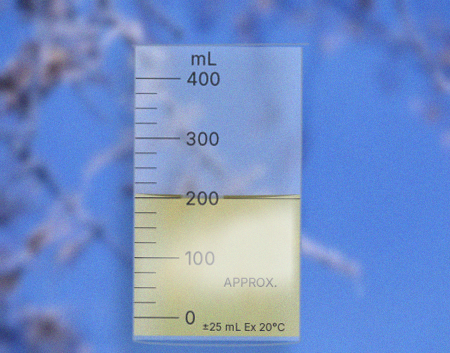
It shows value=200 unit=mL
